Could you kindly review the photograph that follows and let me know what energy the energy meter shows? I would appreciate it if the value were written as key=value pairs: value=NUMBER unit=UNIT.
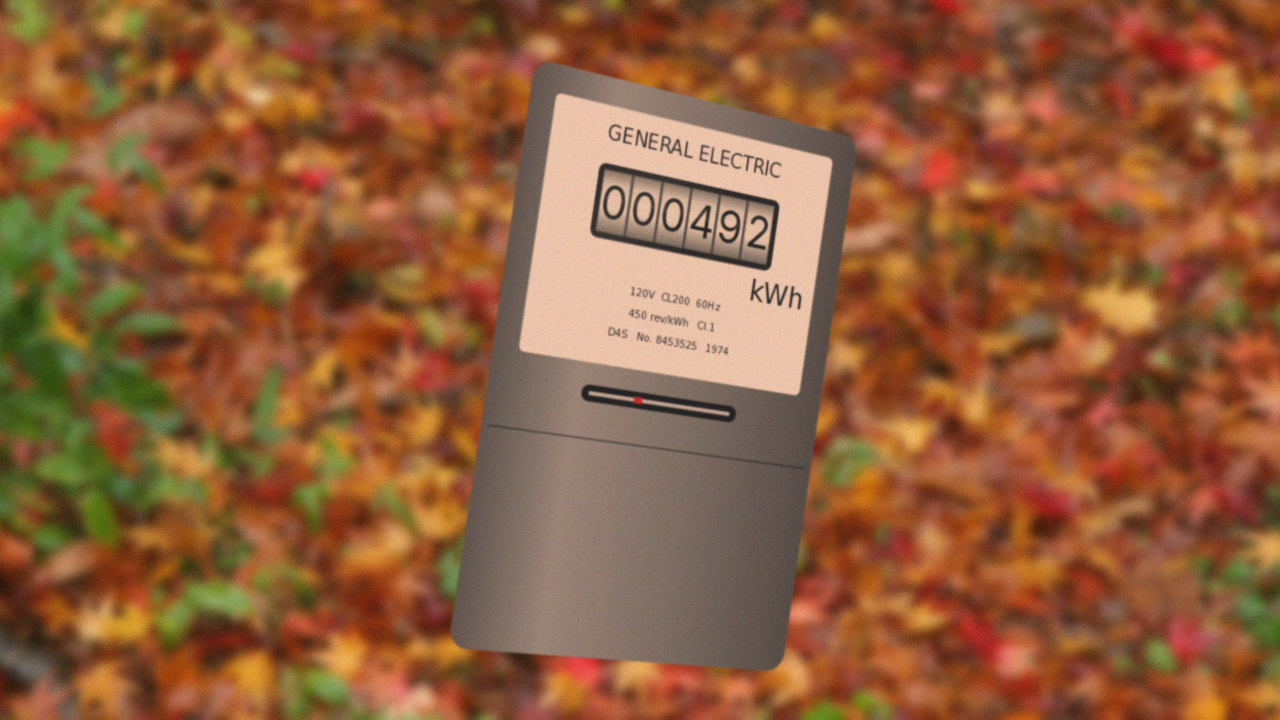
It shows value=492 unit=kWh
